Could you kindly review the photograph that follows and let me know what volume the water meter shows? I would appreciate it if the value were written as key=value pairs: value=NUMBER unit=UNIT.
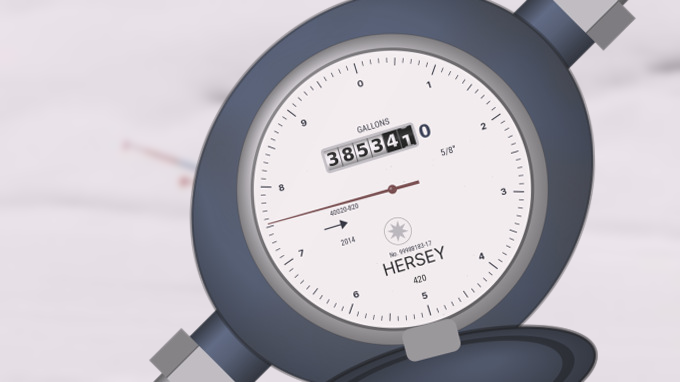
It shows value=3853407.5 unit=gal
